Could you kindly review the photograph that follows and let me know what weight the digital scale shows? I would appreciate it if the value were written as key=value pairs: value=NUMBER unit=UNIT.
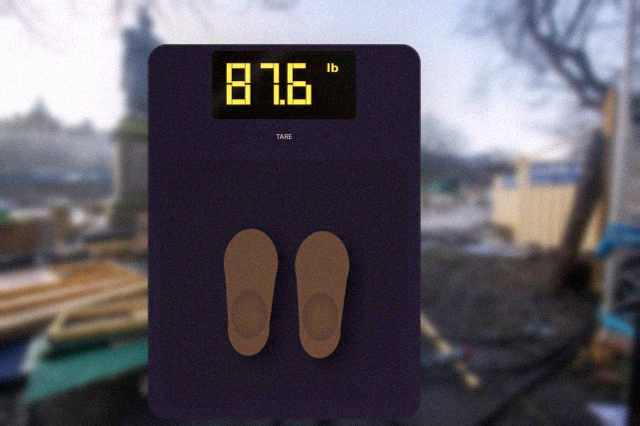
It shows value=87.6 unit=lb
